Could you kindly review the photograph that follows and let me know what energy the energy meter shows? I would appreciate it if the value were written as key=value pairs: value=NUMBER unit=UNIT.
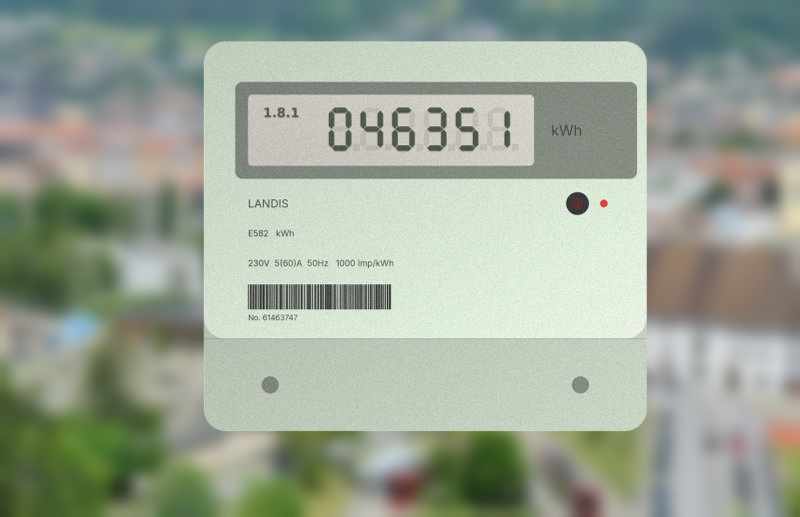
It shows value=46351 unit=kWh
